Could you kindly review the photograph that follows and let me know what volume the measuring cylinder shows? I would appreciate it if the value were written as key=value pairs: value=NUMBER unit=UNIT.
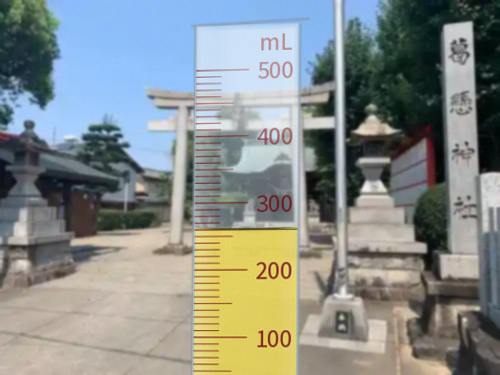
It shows value=260 unit=mL
